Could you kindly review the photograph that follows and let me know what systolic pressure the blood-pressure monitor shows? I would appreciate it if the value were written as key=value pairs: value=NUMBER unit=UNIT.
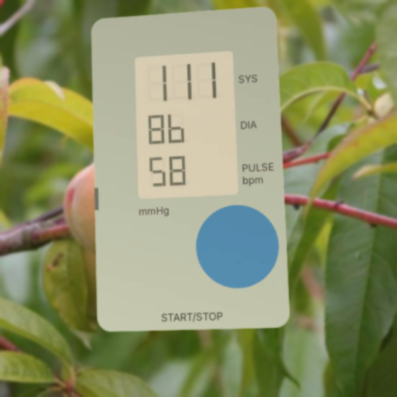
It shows value=111 unit=mmHg
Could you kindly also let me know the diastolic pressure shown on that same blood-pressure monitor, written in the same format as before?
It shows value=86 unit=mmHg
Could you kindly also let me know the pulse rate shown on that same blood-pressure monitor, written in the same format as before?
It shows value=58 unit=bpm
